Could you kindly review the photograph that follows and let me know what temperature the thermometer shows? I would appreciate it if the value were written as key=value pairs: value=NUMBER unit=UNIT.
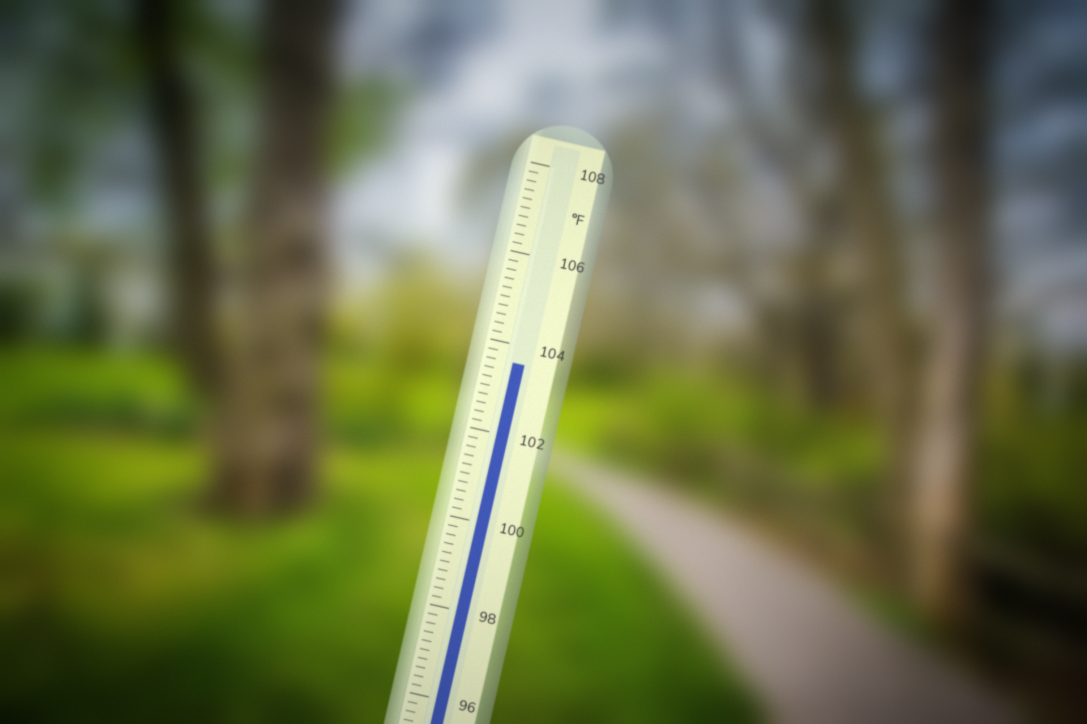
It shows value=103.6 unit=°F
